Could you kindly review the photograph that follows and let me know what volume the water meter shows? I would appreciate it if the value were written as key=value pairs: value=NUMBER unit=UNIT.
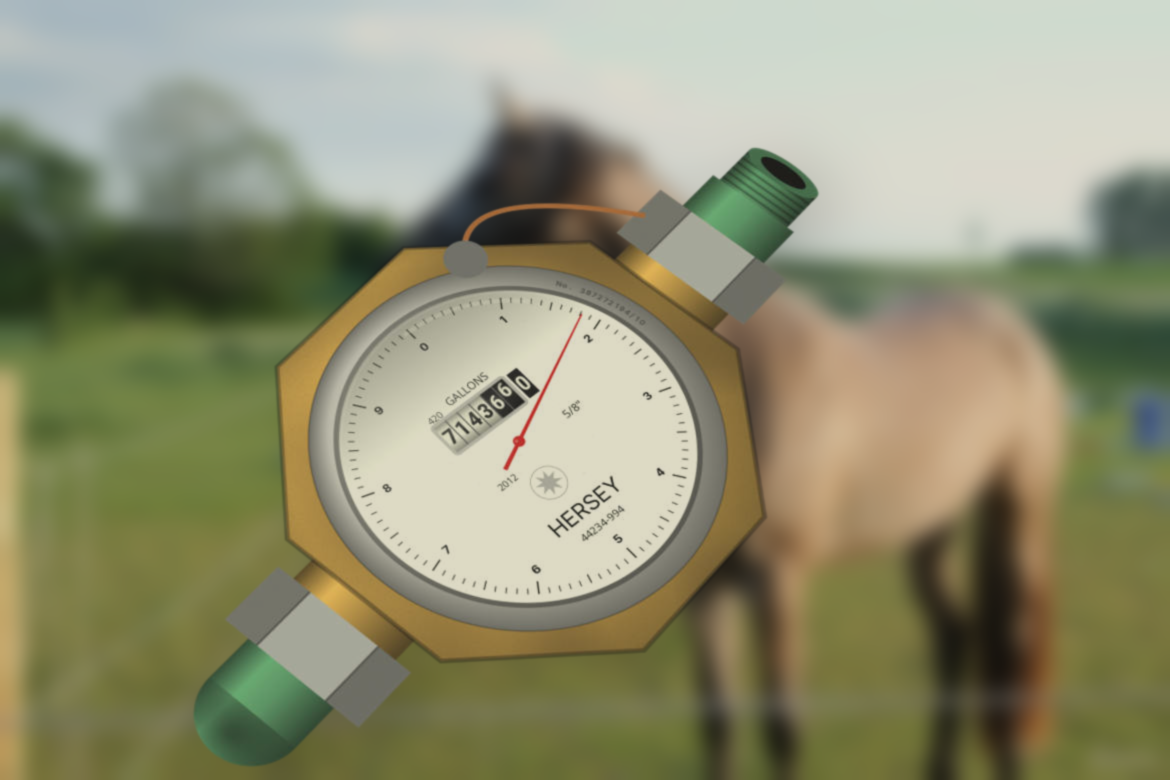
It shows value=7143661.8 unit=gal
